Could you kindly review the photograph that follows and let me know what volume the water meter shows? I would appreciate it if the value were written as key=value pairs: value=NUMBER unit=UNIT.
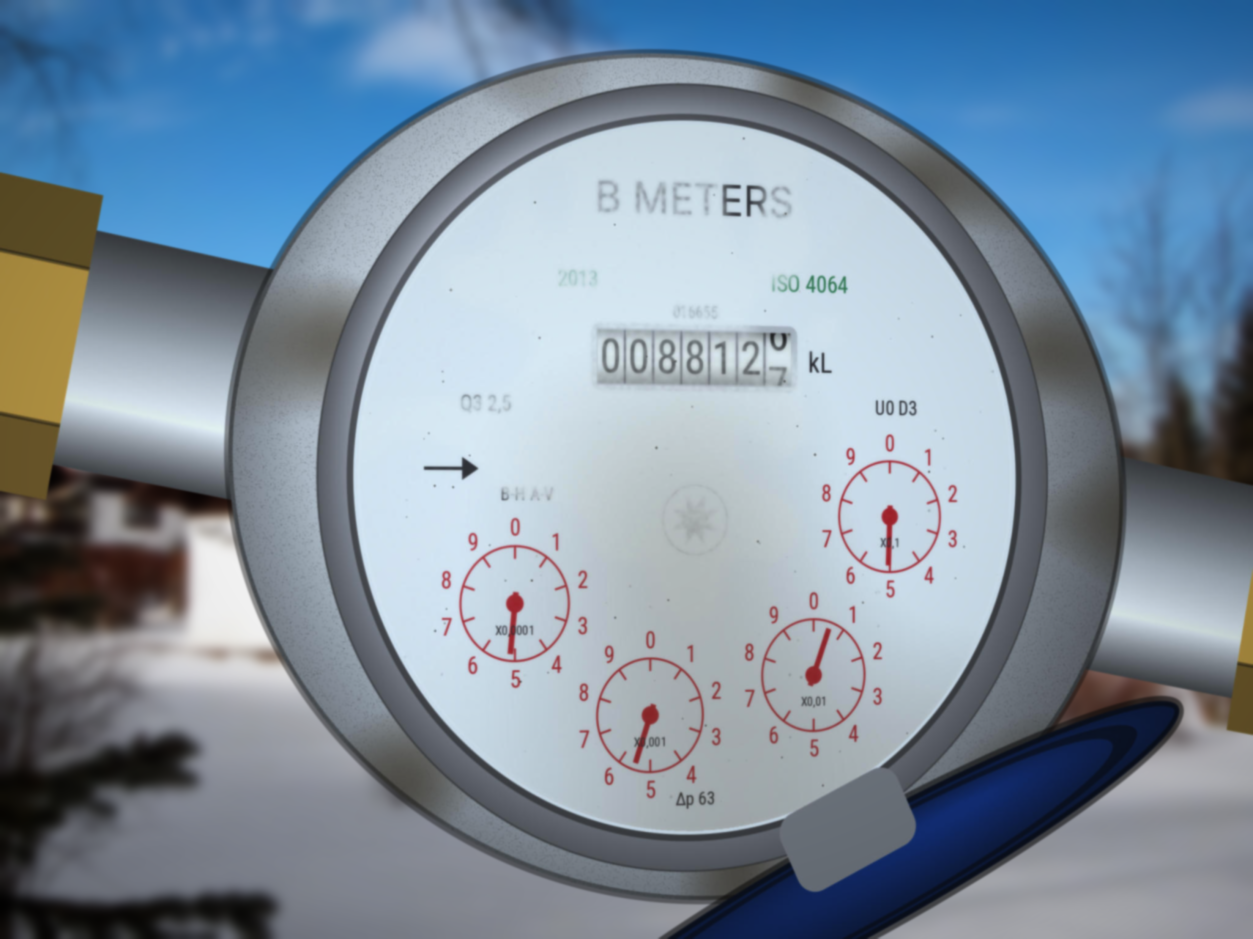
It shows value=88126.5055 unit=kL
